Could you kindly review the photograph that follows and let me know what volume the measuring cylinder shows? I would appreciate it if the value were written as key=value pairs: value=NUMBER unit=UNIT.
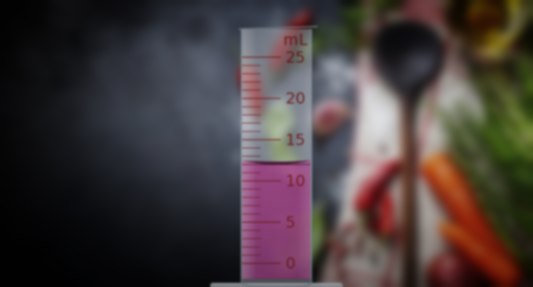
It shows value=12 unit=mL
